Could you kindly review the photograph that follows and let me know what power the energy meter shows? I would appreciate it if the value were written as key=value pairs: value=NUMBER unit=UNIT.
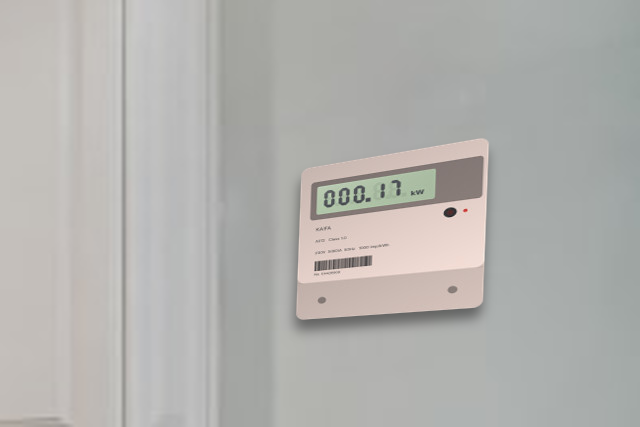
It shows value=0.17 unit=kW
